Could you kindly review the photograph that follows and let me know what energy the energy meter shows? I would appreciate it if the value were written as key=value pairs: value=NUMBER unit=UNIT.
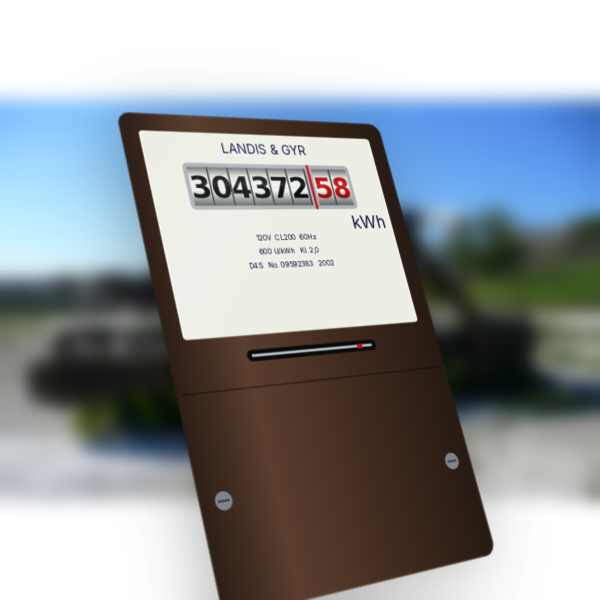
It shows value=304372.58 unit=kWh
